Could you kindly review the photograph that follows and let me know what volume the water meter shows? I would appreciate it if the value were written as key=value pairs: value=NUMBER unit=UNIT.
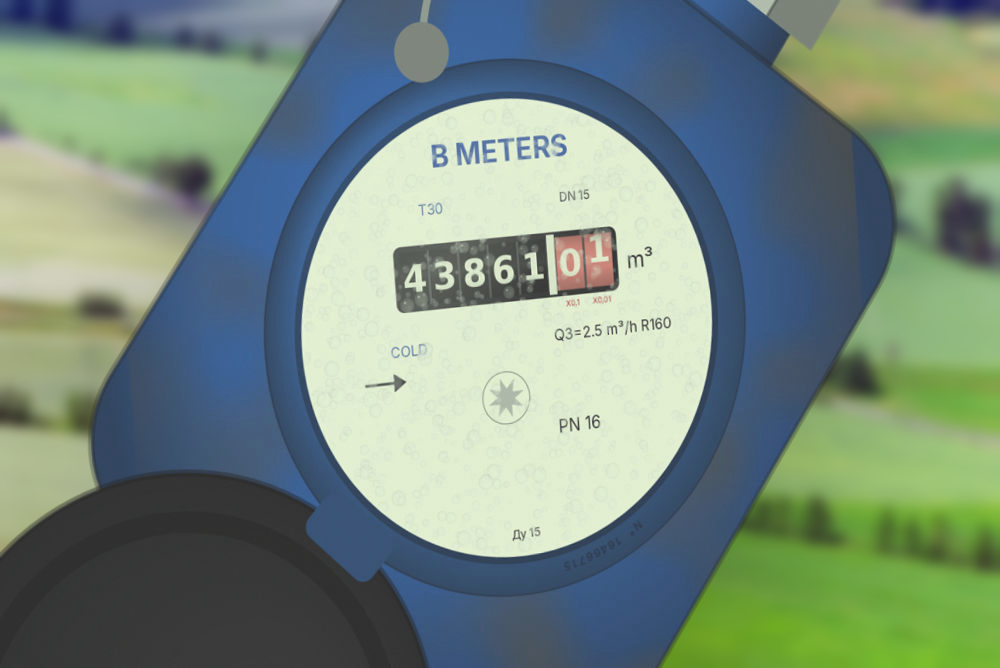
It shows value=43861.01 unit=m³
